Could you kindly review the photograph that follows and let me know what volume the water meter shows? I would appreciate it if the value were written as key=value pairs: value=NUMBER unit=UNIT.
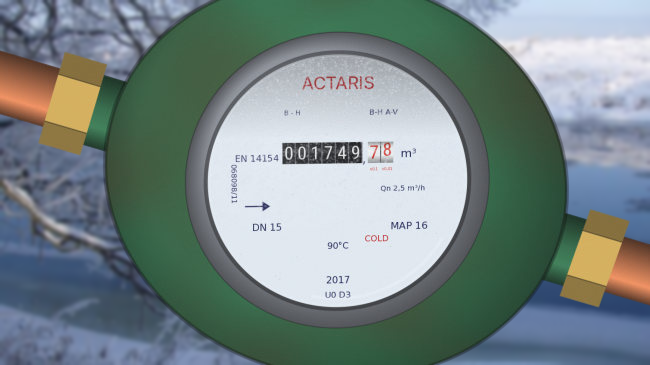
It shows value=1749.78 unit=m³
